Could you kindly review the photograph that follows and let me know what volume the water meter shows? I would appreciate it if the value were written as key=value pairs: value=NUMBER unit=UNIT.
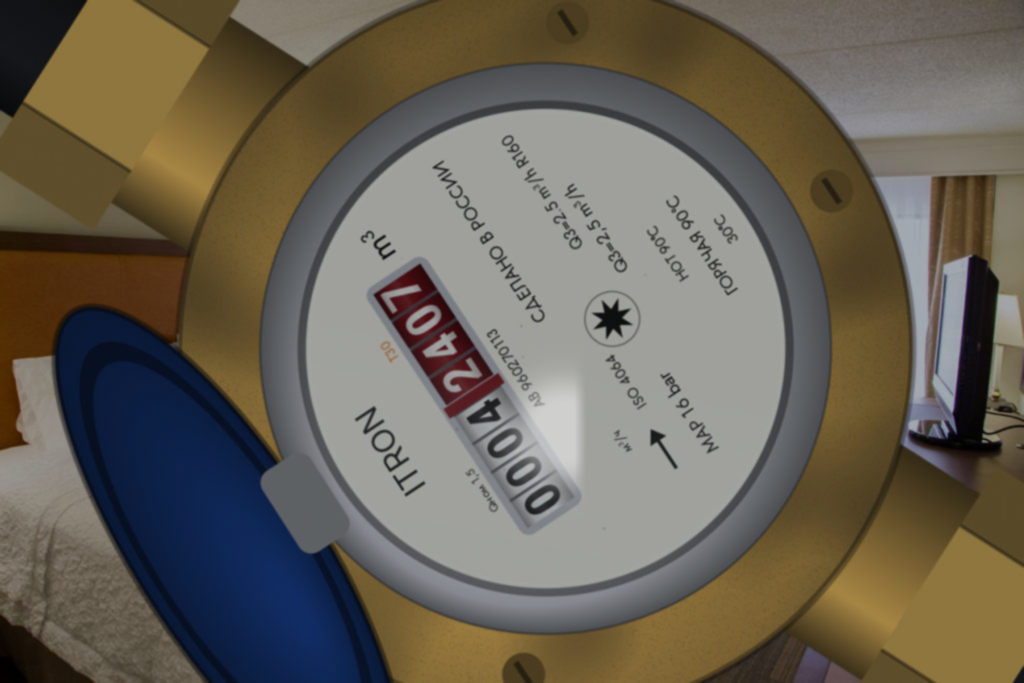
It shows value=4.2407 unit=m³
